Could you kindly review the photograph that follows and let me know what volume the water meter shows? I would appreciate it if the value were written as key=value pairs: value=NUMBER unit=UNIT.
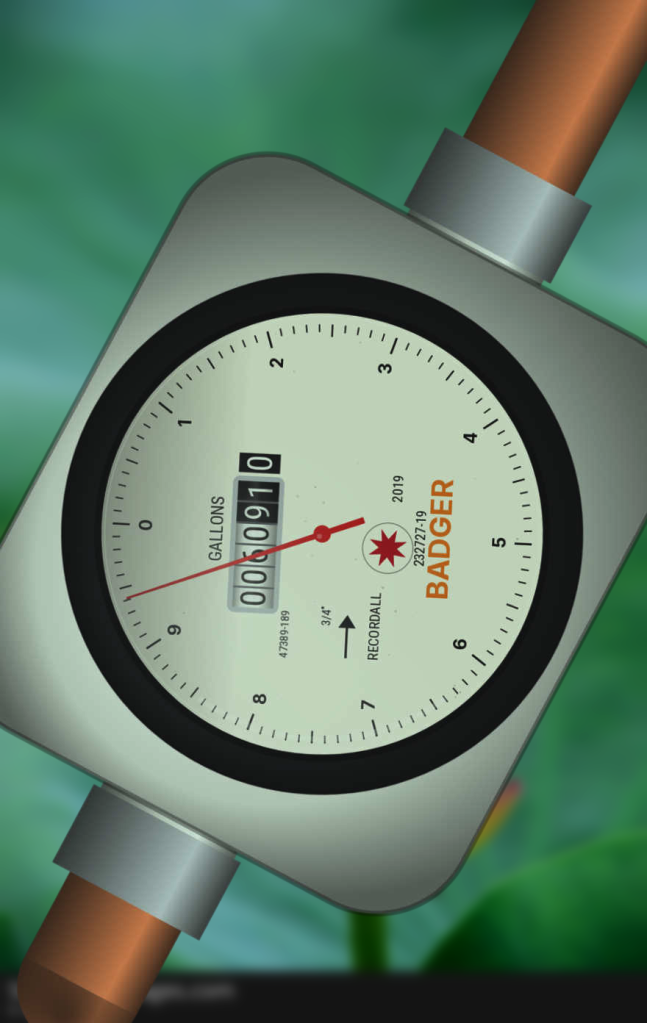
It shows value=60909.4 unit=gal
